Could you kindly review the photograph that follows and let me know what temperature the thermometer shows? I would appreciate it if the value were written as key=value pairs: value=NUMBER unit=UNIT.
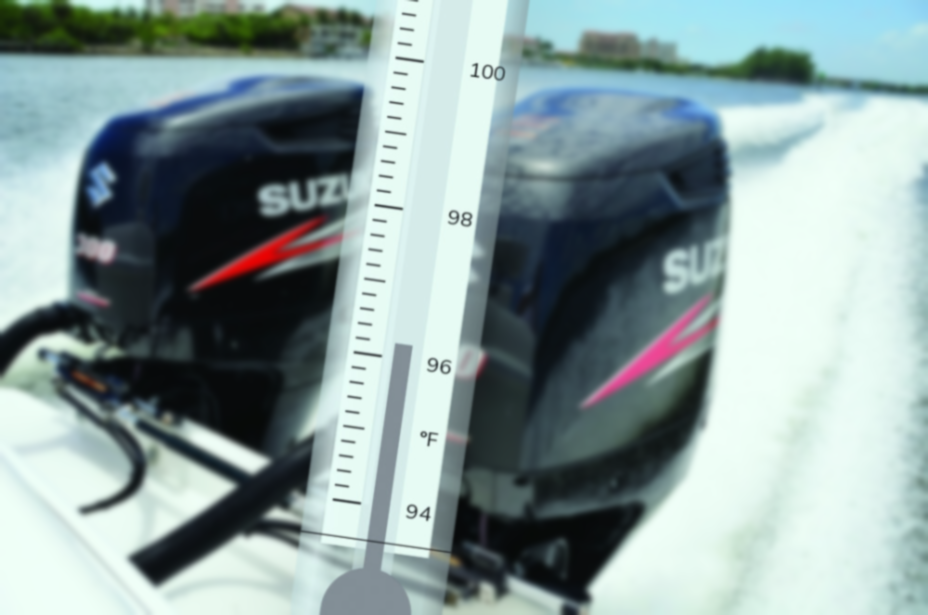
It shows value=96.2 unit=°F
